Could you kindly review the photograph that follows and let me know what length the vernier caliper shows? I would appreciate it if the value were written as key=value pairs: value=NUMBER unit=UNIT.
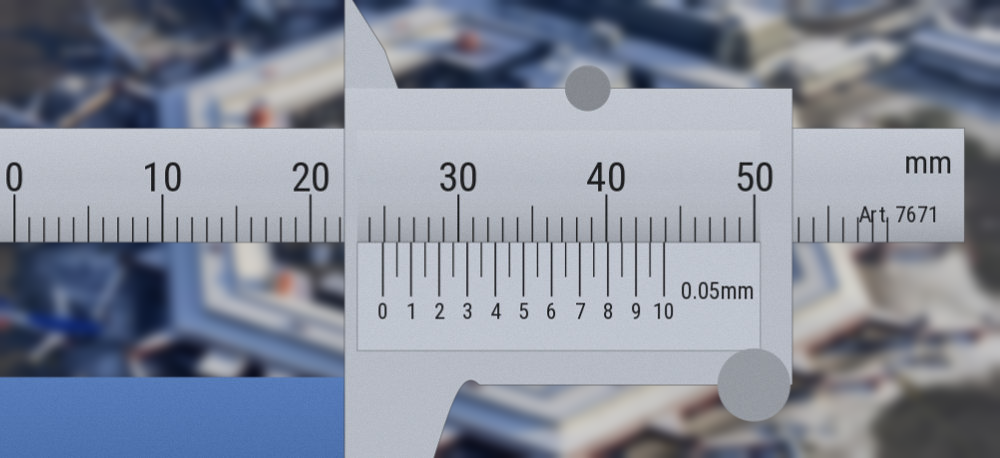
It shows value=24.9 unit=mm
